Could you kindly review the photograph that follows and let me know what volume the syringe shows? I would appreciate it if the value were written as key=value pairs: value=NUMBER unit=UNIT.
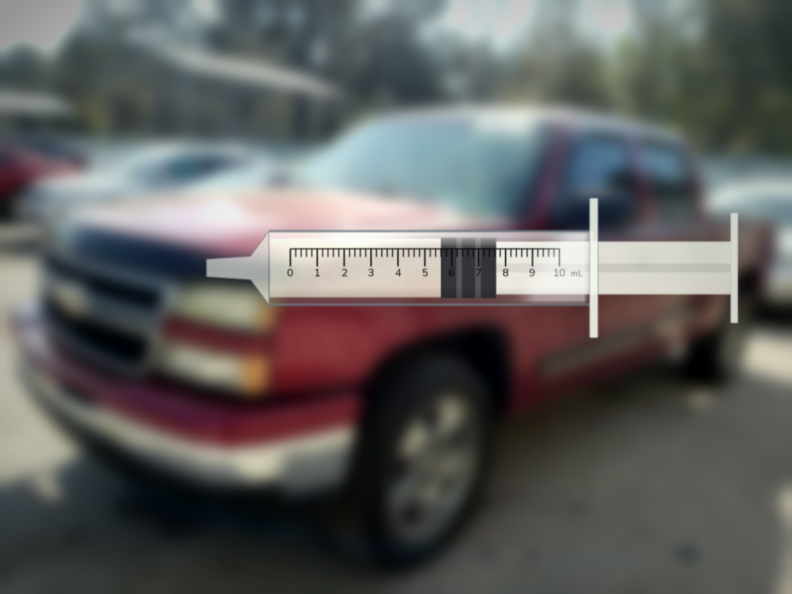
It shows value=5.6 unit=mL
